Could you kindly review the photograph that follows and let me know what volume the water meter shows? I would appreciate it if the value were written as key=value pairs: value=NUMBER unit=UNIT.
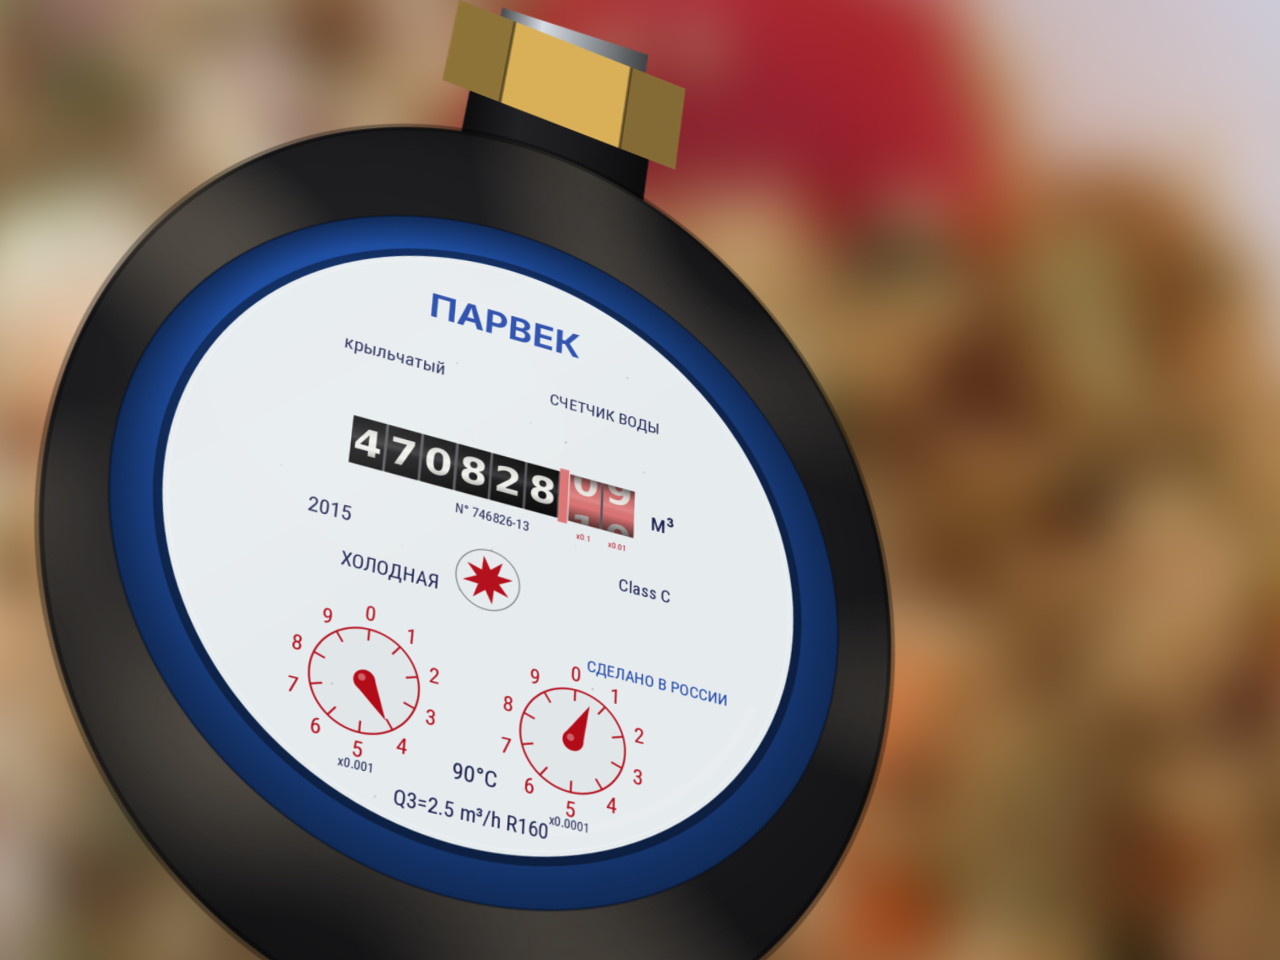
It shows value=470828.0940 unit=m³
